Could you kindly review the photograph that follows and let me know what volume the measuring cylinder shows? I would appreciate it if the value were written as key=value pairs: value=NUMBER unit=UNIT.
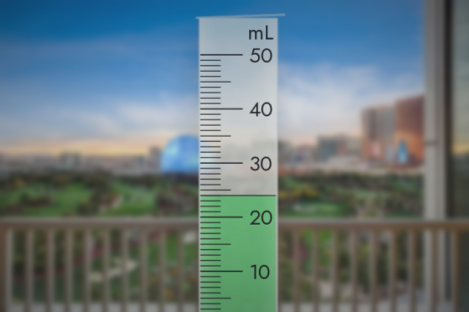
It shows value=24 unit=mL
